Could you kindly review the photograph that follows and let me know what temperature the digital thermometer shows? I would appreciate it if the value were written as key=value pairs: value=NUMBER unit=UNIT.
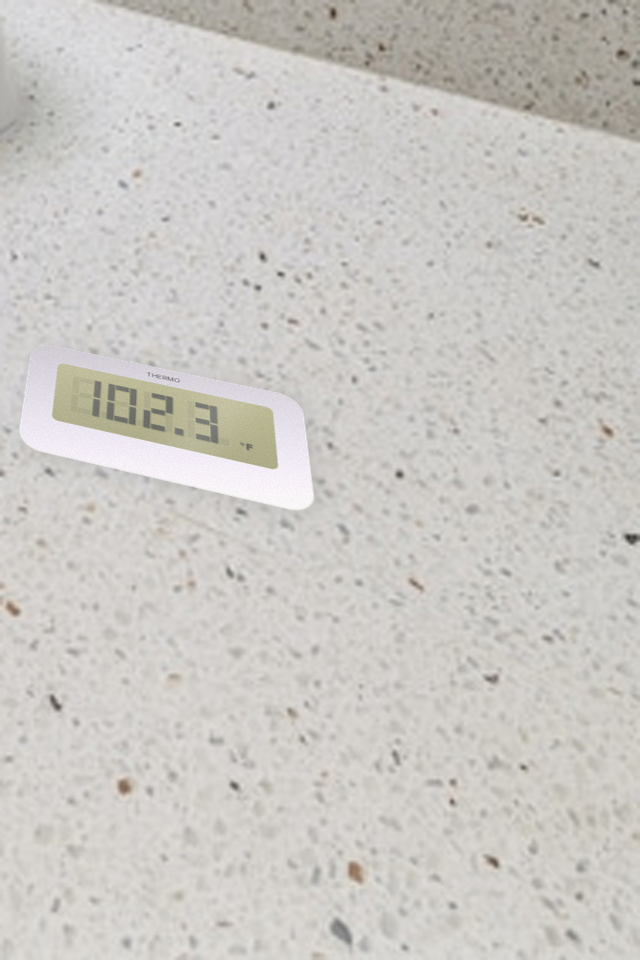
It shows value=102.3 unit=°F
